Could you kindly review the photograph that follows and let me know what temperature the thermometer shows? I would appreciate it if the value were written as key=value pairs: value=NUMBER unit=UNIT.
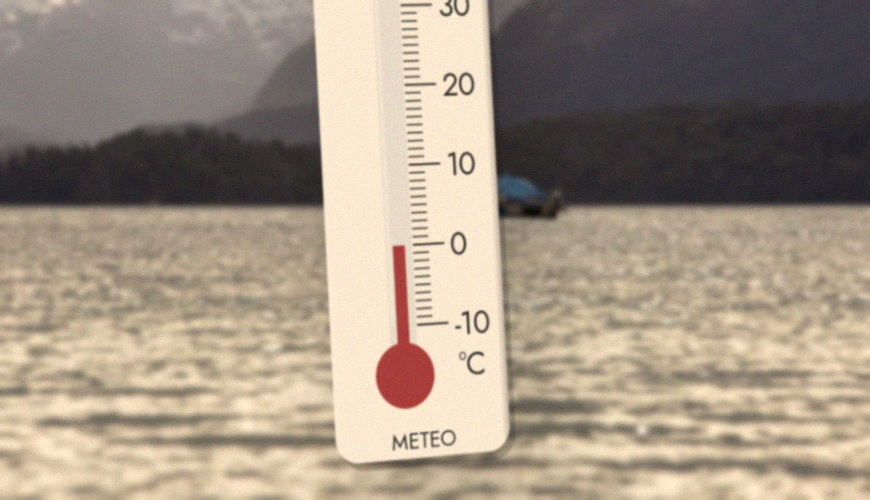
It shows value=0 unit=°C
